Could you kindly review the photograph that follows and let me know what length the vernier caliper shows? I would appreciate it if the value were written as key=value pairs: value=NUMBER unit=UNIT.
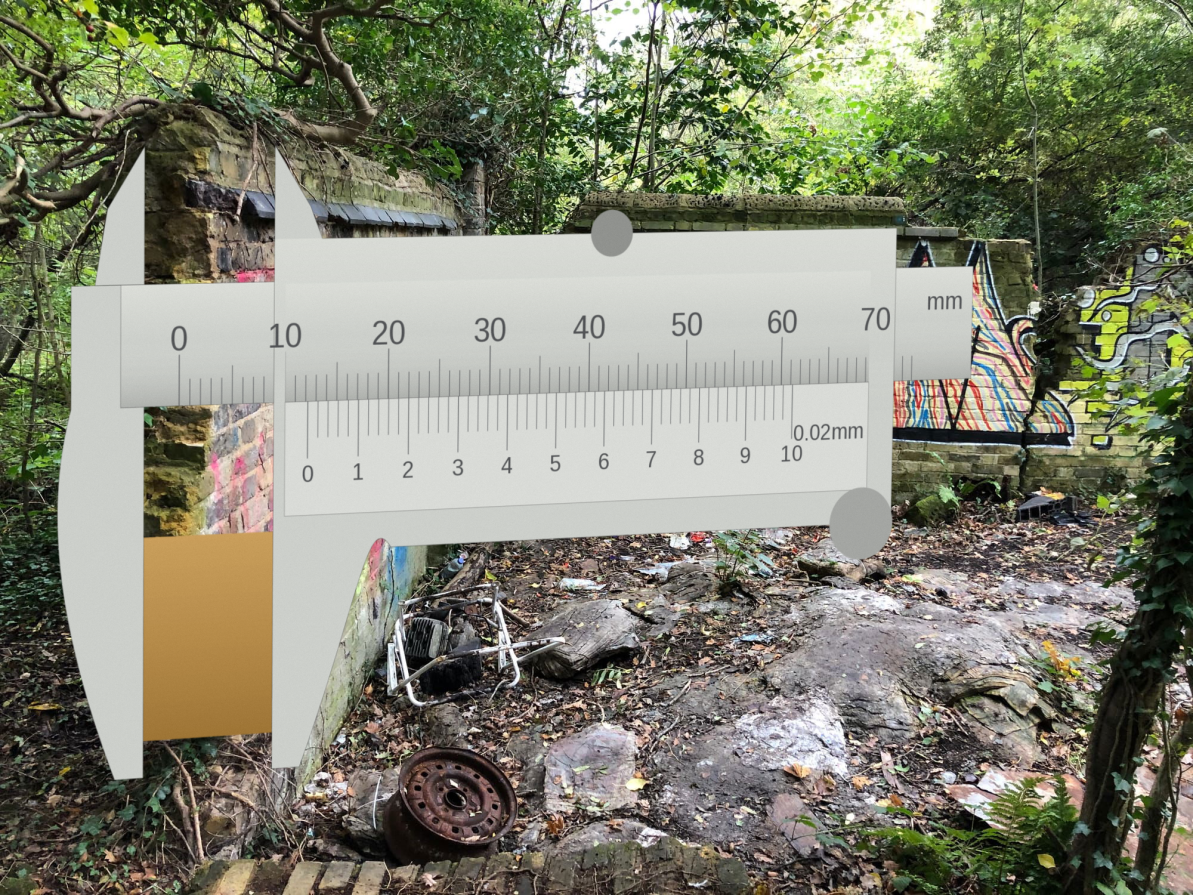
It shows value=12.2 unit=mm
